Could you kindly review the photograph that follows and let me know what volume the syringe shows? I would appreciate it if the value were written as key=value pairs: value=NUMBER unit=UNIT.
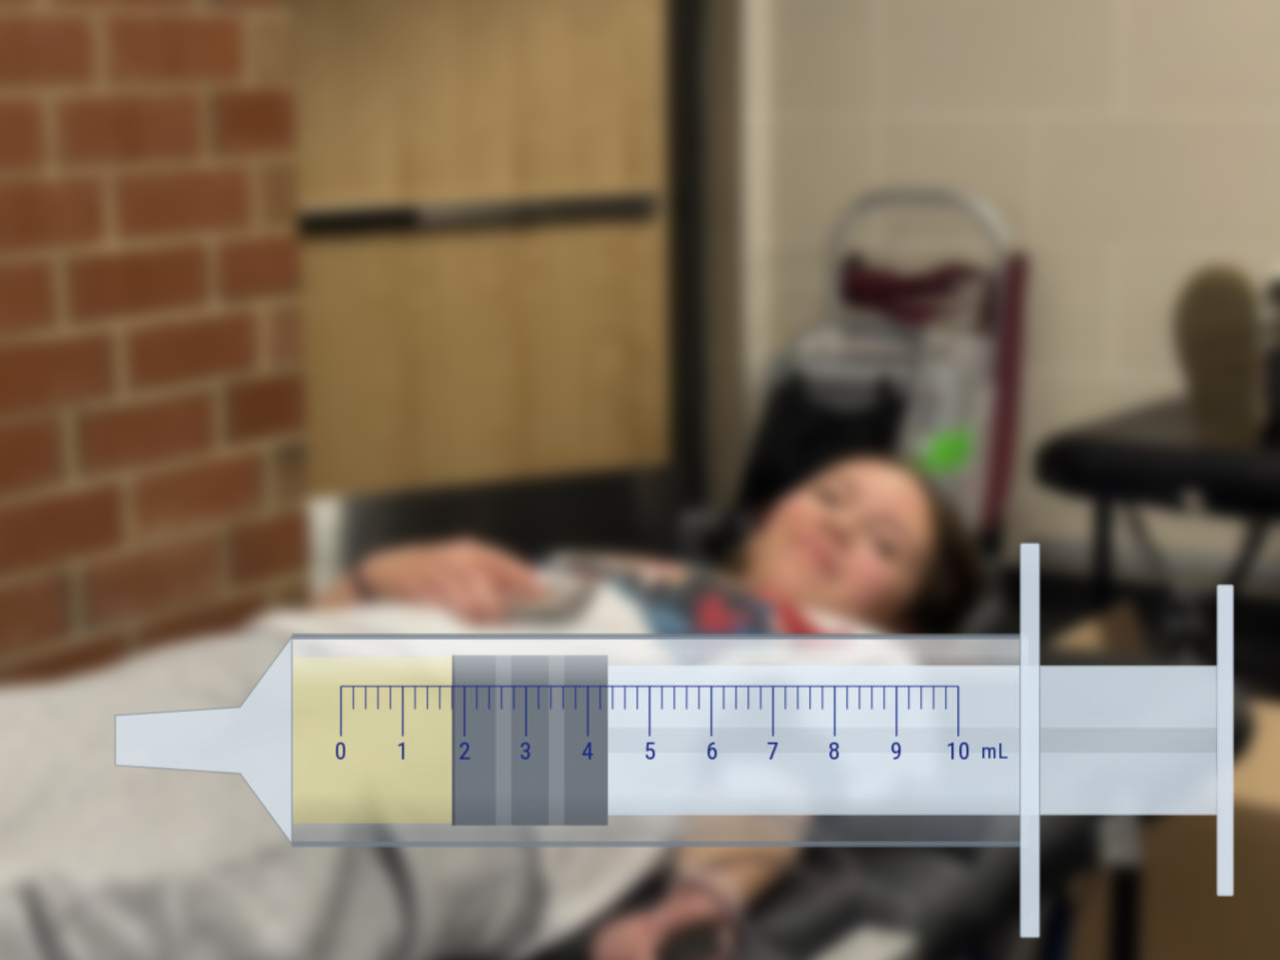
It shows value=1.8 unit=mL
